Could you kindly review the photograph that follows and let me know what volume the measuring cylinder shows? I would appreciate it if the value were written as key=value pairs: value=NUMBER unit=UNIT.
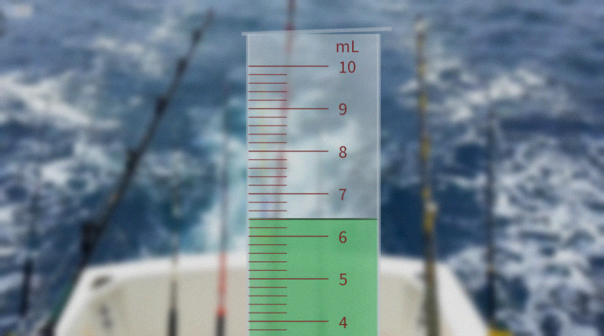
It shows value=6.4 unit=mL
